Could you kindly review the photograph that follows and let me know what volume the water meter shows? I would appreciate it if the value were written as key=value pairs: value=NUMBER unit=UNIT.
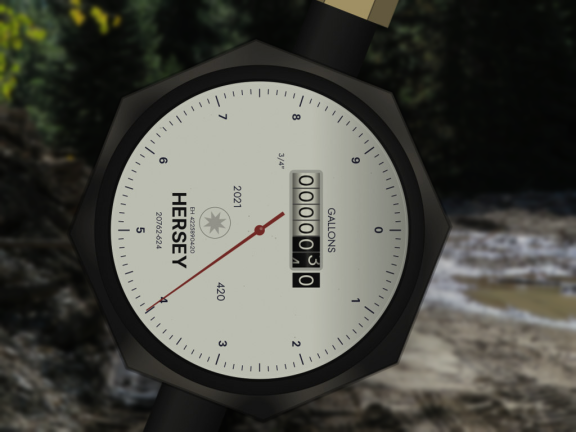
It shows value=34.0 unit=gal
